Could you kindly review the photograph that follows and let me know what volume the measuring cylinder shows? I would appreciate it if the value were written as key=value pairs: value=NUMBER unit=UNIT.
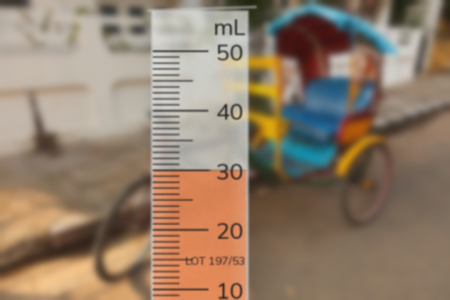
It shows value=30 unit=mL
